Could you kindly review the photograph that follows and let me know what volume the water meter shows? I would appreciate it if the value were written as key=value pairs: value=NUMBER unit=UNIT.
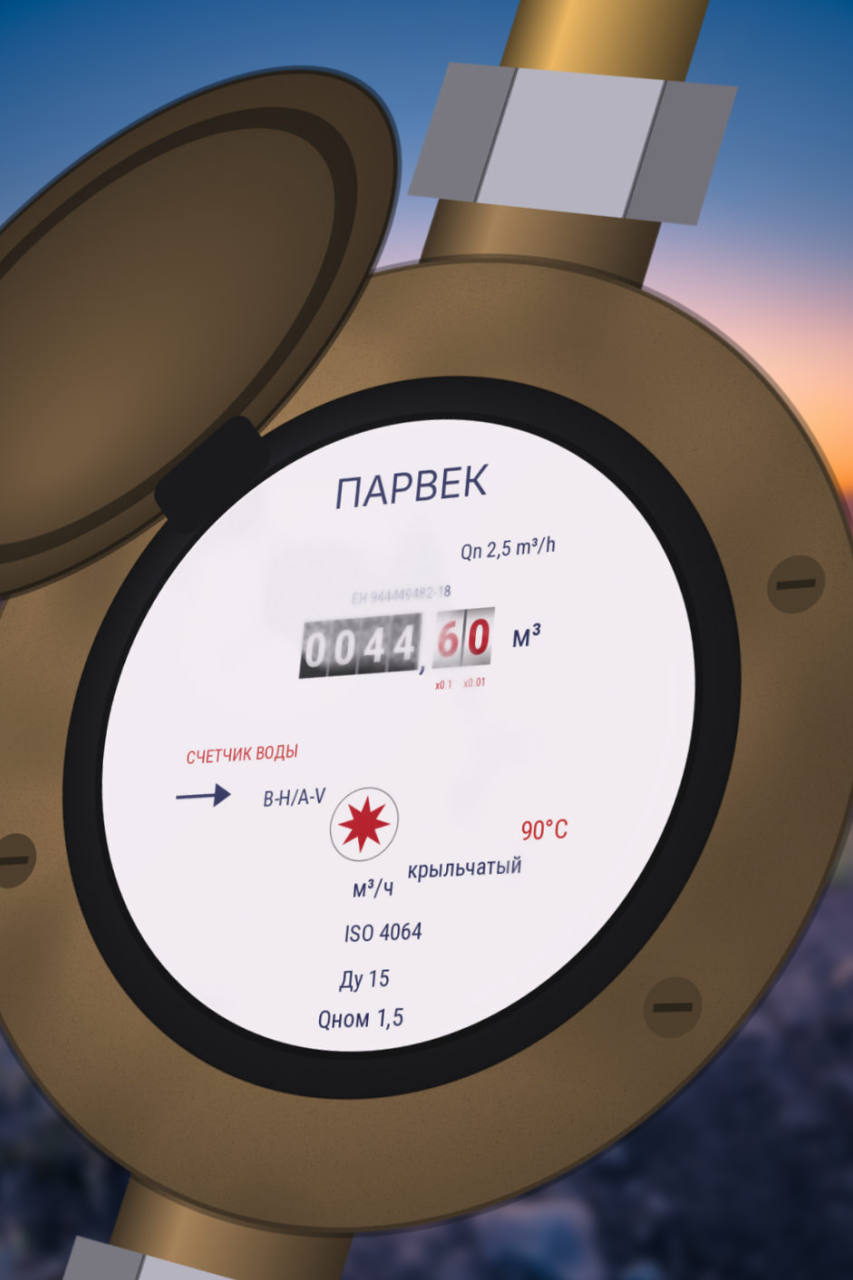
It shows value=44.60 unit=m³
